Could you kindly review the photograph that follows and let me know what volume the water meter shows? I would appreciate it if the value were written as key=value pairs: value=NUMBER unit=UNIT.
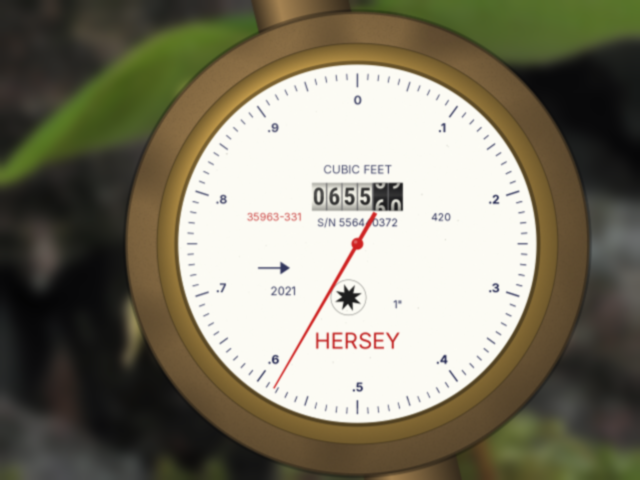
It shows value=65559.58 unit=ft³
